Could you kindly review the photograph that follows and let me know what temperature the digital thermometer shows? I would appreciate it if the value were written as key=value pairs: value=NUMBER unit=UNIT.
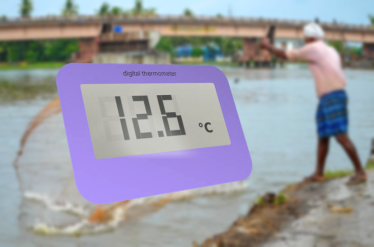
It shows value=12.6 unit=°C
